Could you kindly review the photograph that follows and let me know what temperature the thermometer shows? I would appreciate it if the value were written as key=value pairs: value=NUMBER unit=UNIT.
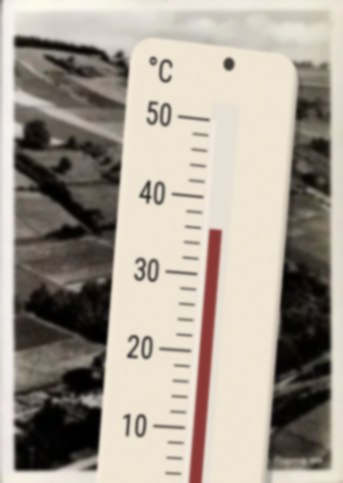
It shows value=36 unit=°C
